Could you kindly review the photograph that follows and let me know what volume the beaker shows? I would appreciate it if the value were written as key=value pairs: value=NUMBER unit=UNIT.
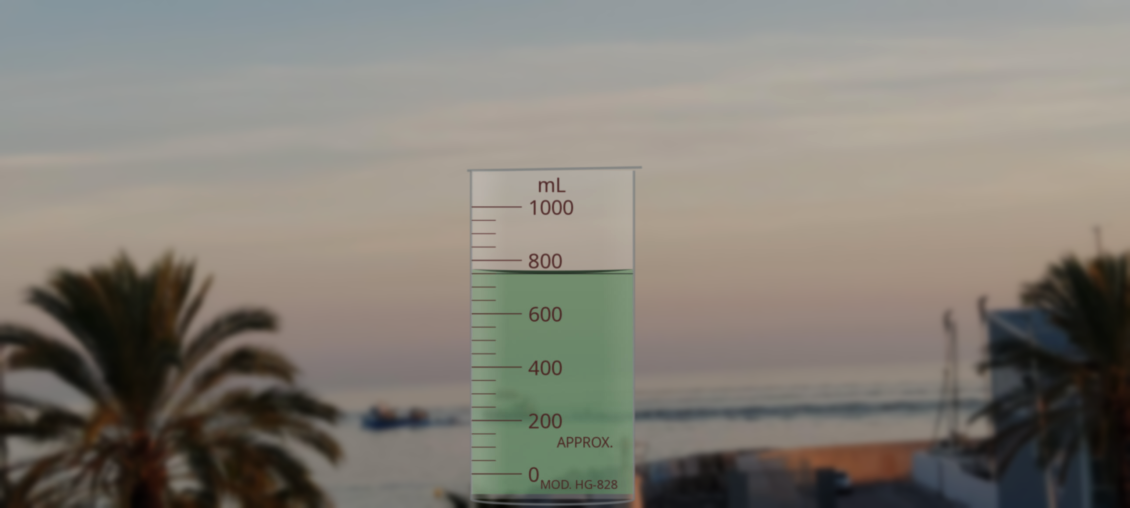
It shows value=750 unit=mL
